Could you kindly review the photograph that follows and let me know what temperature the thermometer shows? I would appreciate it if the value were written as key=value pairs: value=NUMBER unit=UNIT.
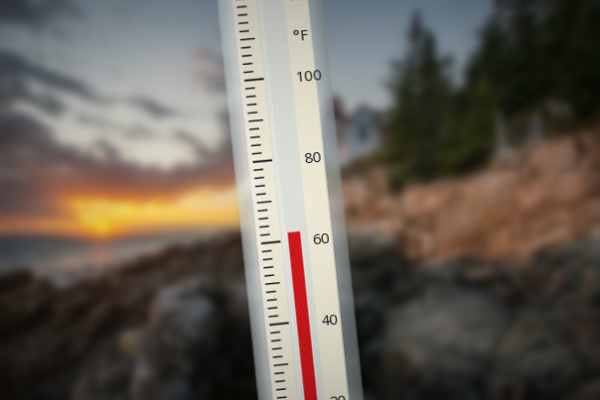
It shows value=62 unit=°F
